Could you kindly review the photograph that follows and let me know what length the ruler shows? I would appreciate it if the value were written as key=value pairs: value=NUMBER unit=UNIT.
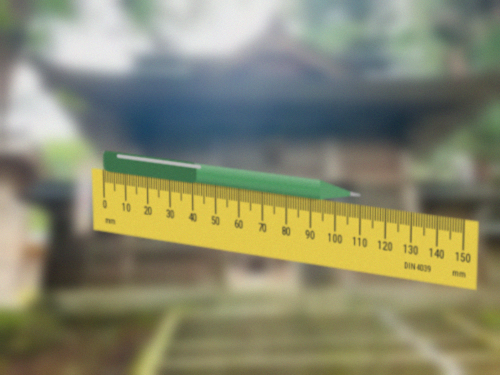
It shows value=110 unit=mm
